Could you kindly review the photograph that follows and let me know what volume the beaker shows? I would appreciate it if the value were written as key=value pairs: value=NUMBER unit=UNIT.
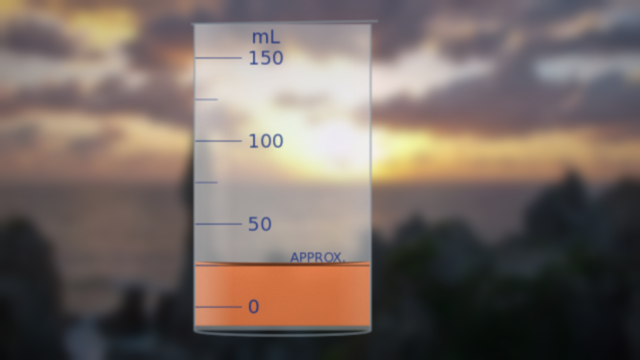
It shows value=25 unit=mL
